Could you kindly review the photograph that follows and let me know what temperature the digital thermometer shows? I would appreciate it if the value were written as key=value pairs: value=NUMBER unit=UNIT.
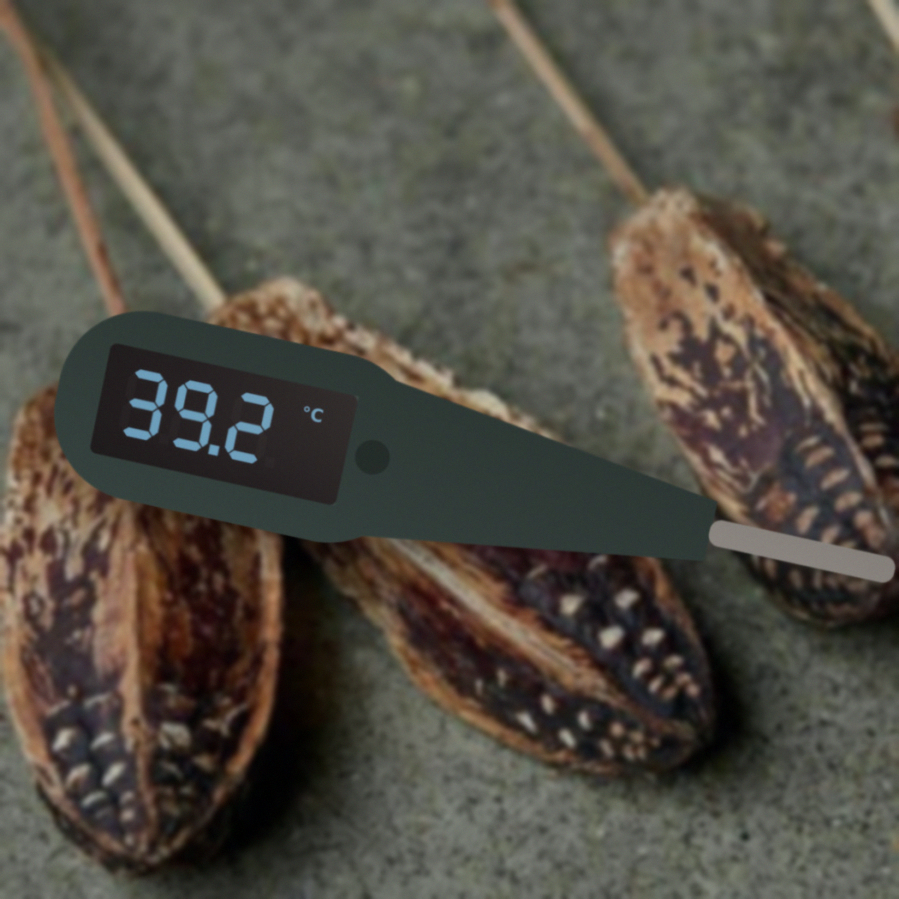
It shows value=39.2 unit=°C
